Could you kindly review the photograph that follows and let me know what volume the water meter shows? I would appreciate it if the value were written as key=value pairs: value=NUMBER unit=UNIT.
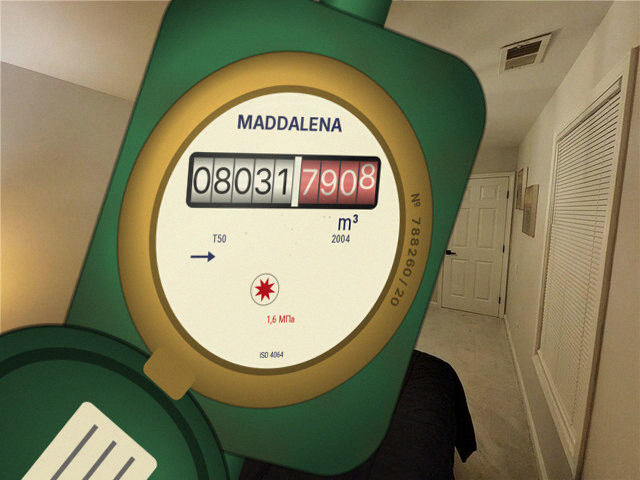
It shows value=8031.7908 unit=m³
